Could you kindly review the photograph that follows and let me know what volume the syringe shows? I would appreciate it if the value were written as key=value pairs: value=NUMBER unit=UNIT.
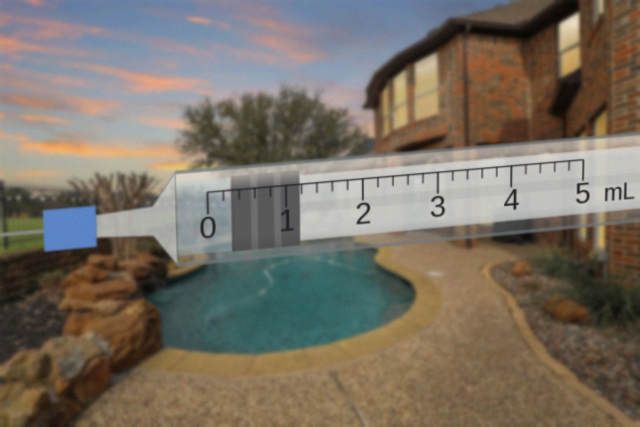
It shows value=0.3 unit=mL
